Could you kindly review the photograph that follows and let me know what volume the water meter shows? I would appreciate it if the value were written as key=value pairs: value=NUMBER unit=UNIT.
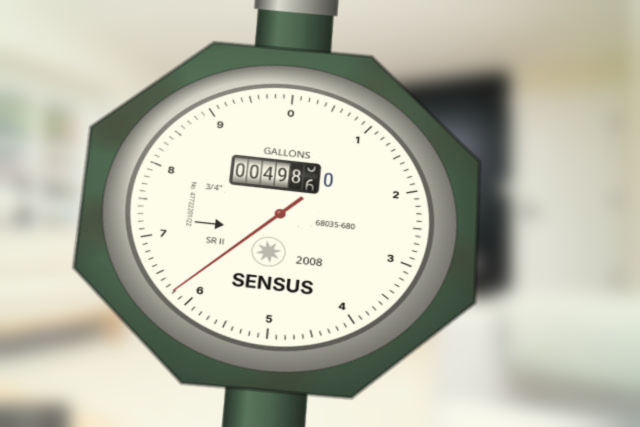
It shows value=49856.2 unit=gal
